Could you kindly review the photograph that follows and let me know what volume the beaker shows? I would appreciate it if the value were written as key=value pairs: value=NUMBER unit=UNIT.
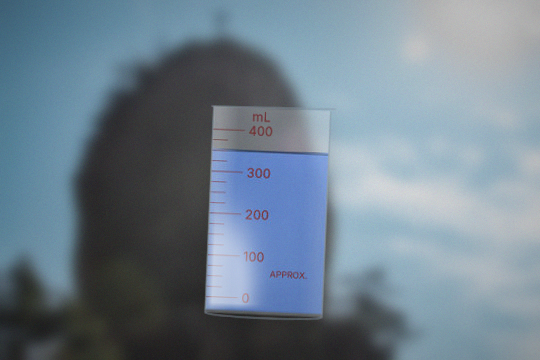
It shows value=350 unit=mL
